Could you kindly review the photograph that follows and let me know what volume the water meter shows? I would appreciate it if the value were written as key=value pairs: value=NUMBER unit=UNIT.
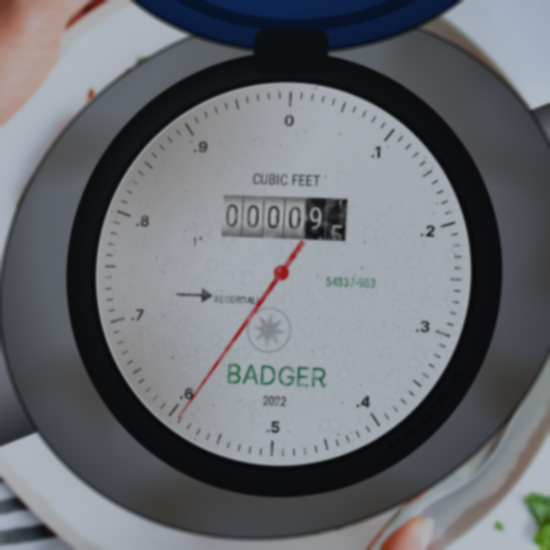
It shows value=94.59 unit=ft³
